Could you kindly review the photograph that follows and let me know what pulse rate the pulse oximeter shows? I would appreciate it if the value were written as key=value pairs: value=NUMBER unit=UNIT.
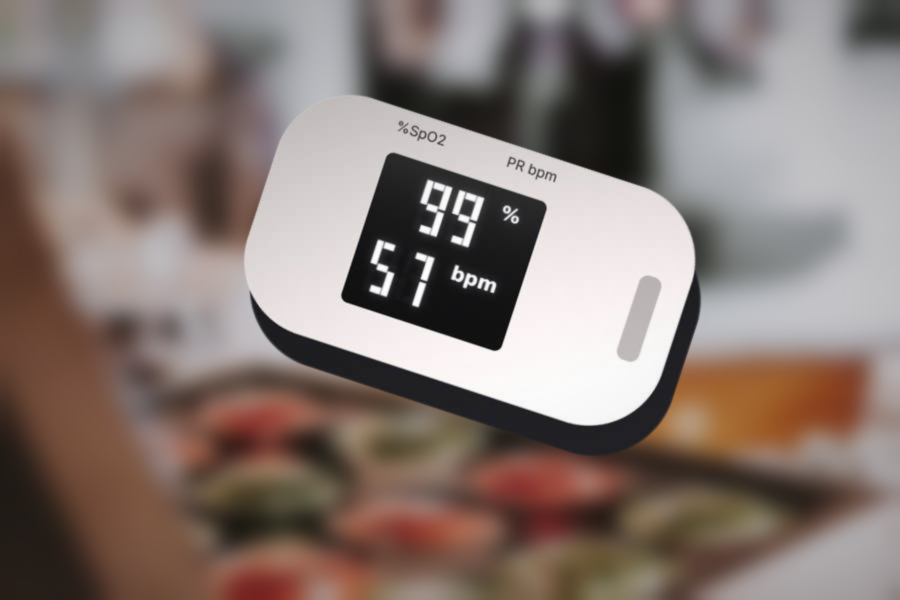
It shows value=57 unit=bpm
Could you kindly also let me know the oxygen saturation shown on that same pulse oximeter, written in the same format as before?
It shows value=99 unit=%
